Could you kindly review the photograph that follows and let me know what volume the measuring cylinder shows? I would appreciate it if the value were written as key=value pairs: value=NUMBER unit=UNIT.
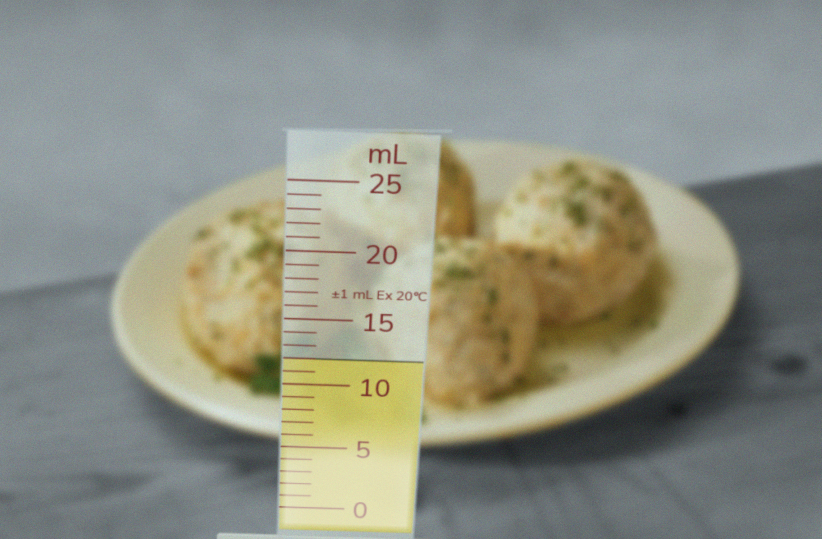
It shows value=12 unit=mL
